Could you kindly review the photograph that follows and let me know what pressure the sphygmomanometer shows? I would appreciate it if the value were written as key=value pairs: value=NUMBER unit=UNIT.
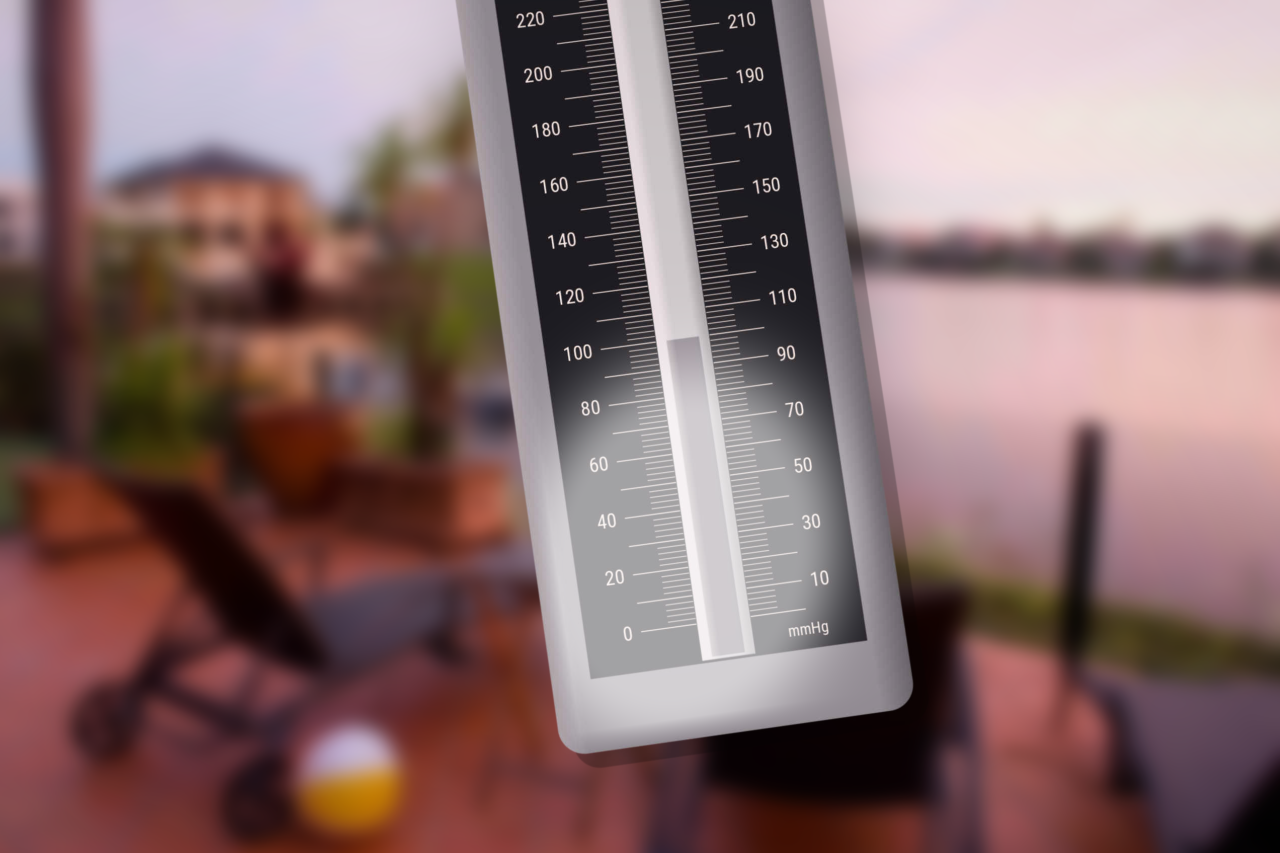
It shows value=100 unit=mmHg
